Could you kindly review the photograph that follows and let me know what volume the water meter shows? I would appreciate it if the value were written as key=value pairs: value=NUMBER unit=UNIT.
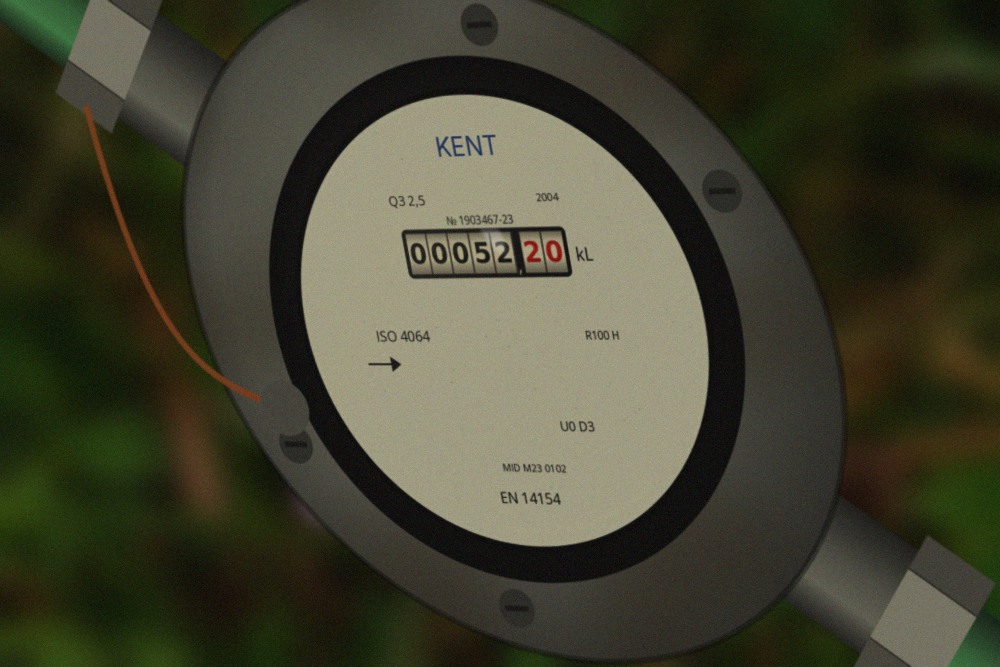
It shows value=52.20 unit=kL
